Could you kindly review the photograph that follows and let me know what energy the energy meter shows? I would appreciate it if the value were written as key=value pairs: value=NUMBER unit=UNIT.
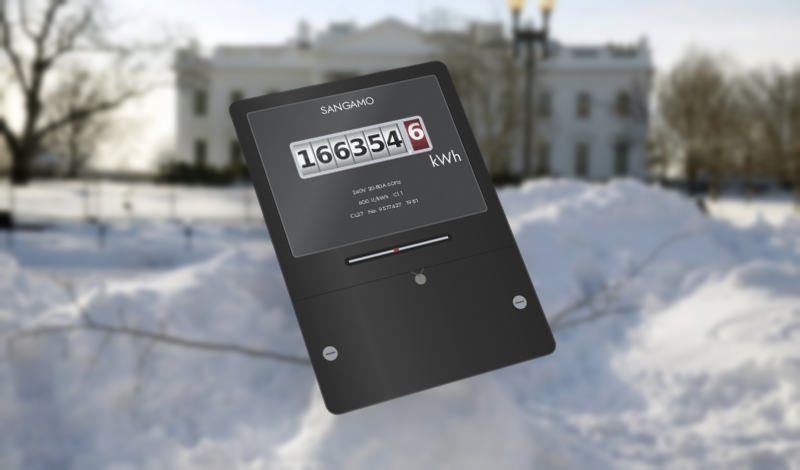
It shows value=166354.6 unit=kWh
